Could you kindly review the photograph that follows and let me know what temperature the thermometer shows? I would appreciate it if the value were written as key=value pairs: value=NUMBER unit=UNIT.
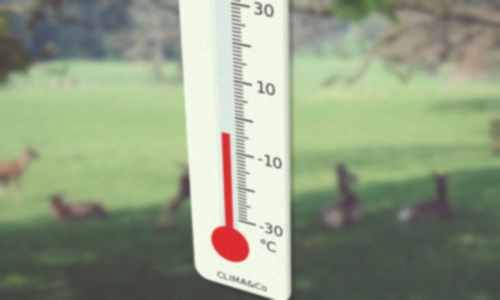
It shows value=-5 unit=°C
